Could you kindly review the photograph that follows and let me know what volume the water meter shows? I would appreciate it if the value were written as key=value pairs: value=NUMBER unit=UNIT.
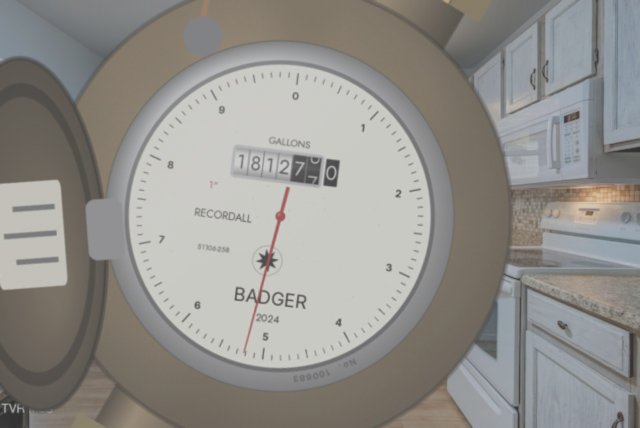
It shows value=1812765.2 unit=gal
